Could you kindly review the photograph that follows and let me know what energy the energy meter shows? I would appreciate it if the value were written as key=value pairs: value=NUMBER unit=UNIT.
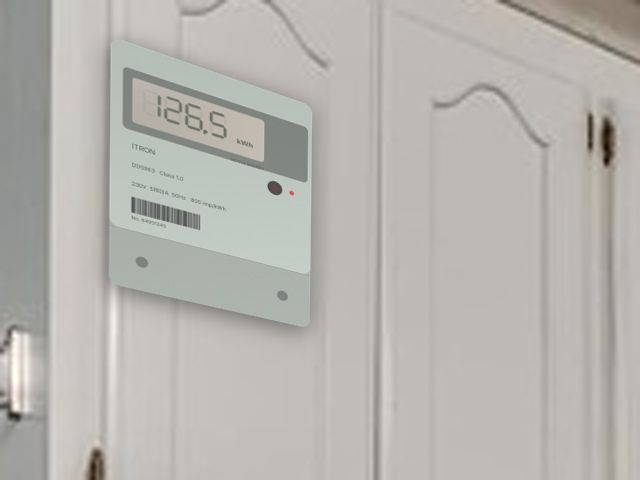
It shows value=126.5 unit=kWh
